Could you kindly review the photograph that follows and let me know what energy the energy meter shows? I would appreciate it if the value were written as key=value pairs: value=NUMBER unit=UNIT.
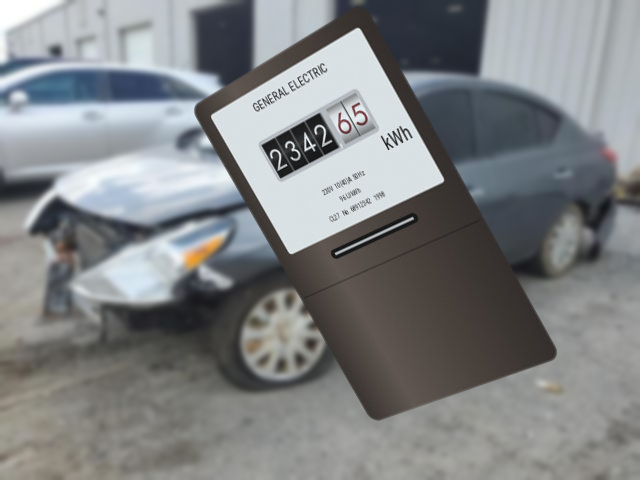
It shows value=2342.65 unit=kWh
